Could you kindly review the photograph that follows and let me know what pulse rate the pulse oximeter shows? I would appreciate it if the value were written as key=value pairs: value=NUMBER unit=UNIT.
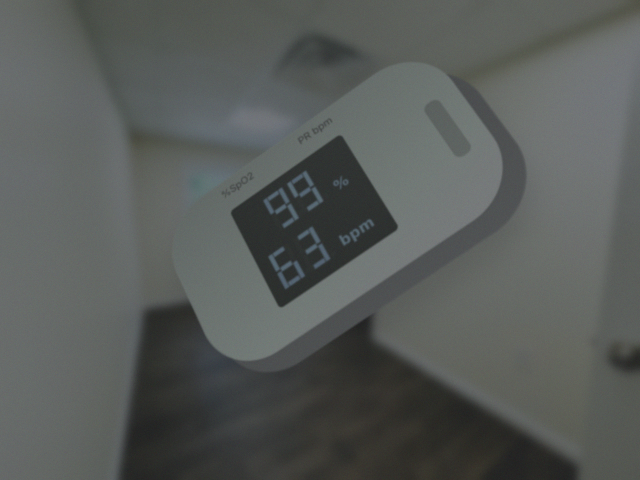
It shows value=63 unit=bpm
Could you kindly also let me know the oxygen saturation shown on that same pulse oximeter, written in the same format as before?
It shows value=99 unit=%
